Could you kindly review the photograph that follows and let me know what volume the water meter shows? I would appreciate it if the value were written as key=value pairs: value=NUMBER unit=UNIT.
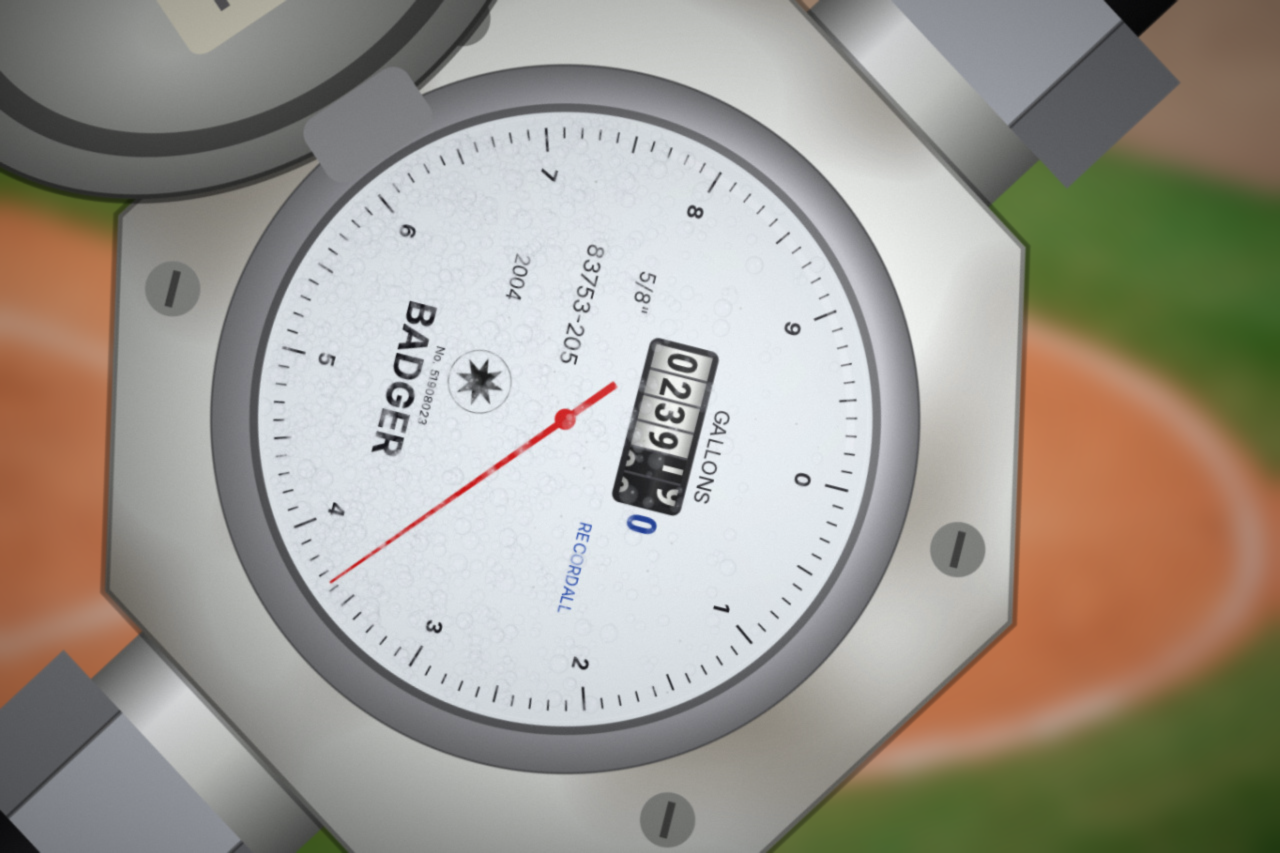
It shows value=239193.6 unit=gal
